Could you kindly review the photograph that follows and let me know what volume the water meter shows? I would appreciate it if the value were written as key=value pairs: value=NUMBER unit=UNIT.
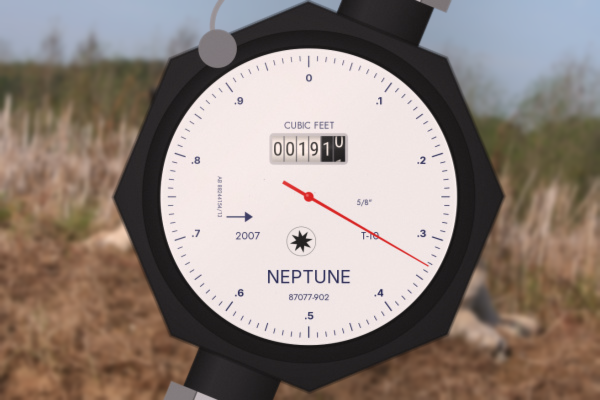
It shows value=1910.33 unit=ft³
